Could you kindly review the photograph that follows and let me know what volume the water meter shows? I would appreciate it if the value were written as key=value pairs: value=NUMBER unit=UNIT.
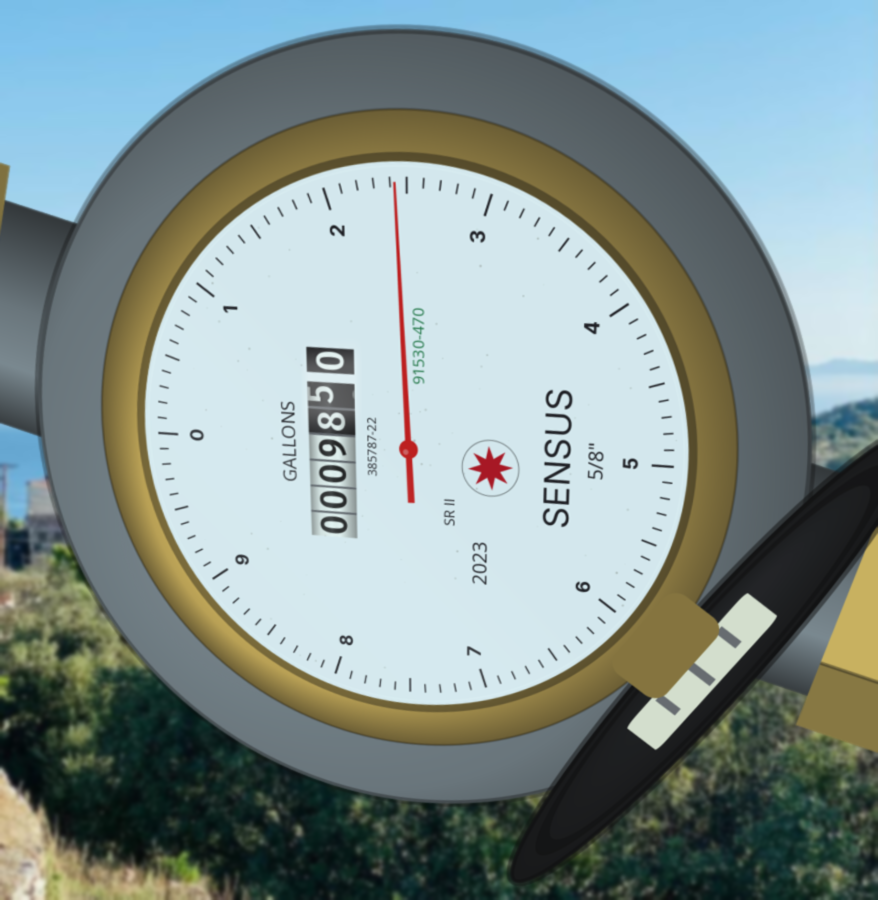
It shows value=9852.4 unit=gal
